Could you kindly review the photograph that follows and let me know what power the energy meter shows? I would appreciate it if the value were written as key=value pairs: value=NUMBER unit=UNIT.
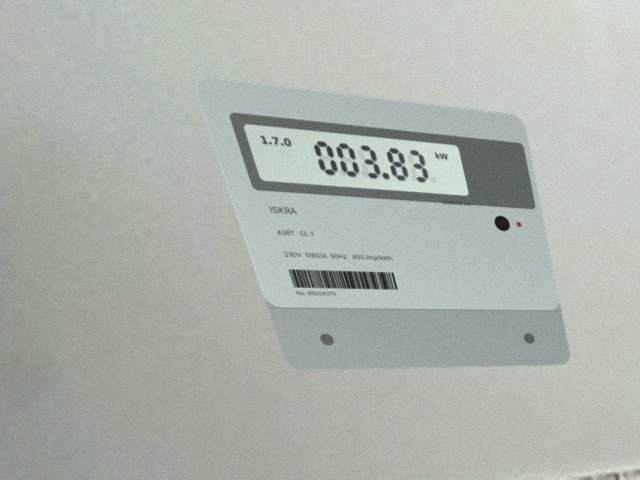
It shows value=3.83 unit=kW
